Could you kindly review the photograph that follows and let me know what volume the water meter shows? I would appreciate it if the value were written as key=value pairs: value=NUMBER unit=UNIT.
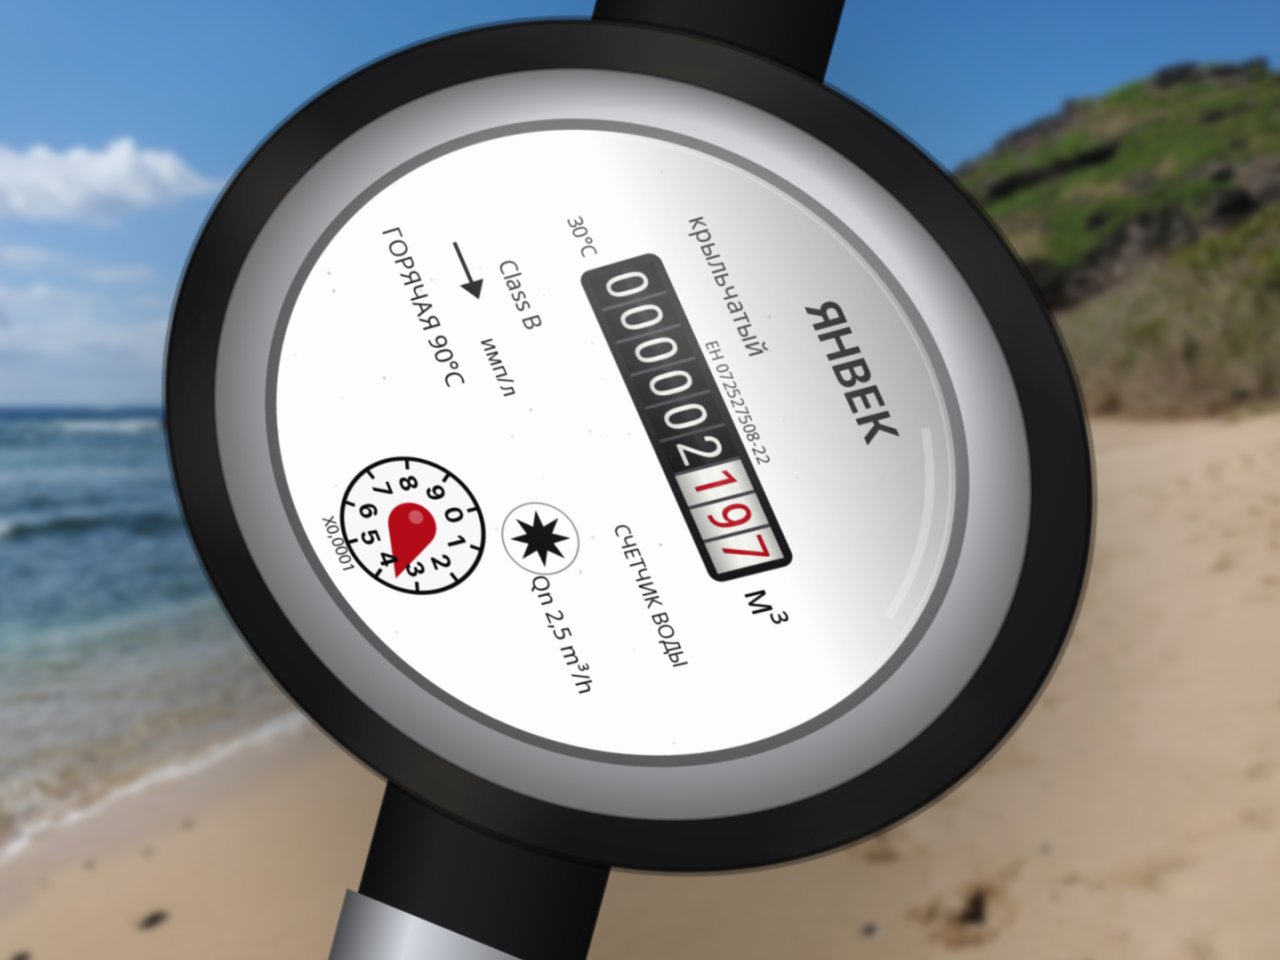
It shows value=2.1973 unit=m³
